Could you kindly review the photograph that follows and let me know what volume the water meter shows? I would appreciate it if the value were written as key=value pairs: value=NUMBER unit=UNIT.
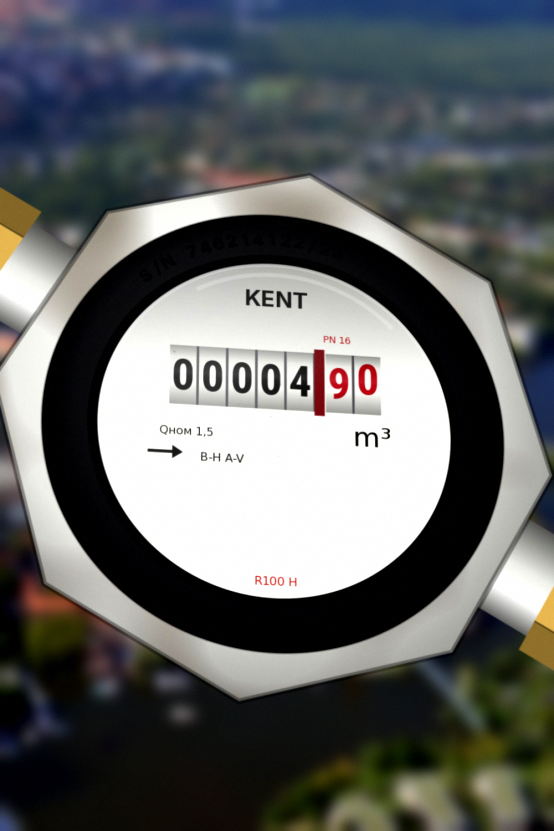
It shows value=4.90 unit=m³
